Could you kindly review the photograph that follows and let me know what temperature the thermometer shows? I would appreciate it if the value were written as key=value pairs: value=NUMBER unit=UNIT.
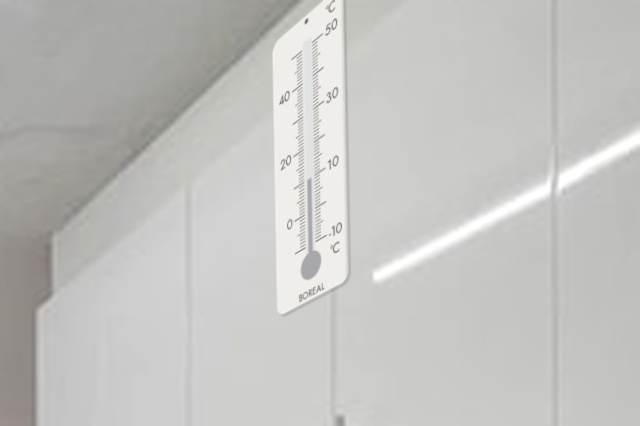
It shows value=10 unit=°C
